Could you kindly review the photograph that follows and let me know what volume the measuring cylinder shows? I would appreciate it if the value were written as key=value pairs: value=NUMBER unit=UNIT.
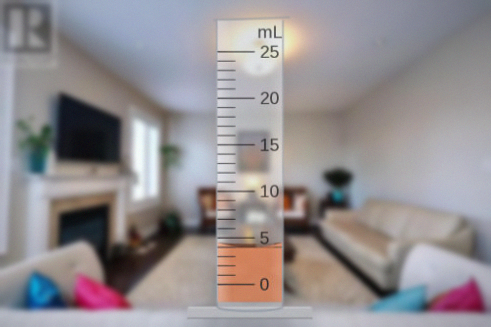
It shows value=4 unit=mL
